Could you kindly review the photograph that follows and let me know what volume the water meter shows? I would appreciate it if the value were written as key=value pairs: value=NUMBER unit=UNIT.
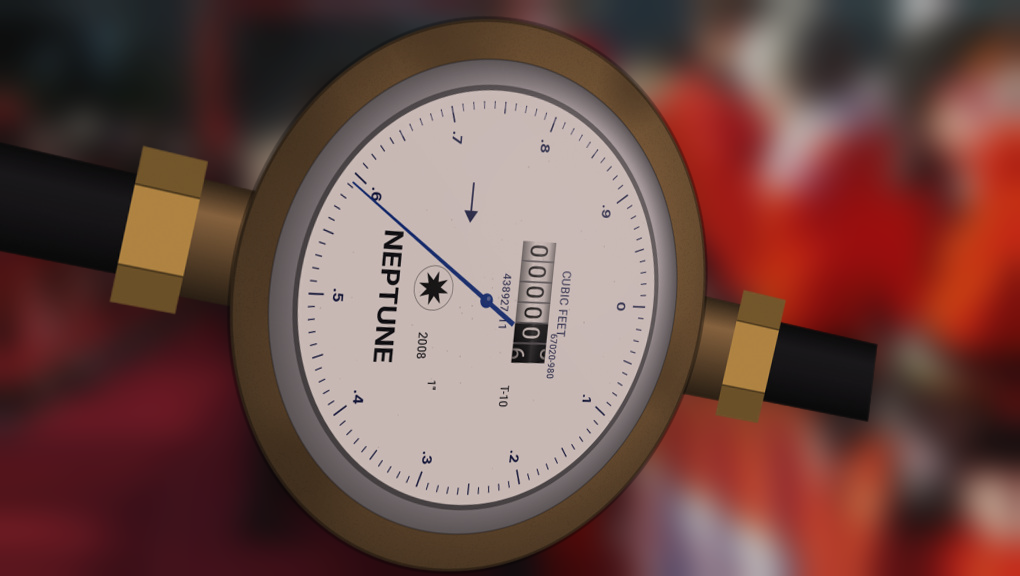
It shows value=5.59 unit=ft³
